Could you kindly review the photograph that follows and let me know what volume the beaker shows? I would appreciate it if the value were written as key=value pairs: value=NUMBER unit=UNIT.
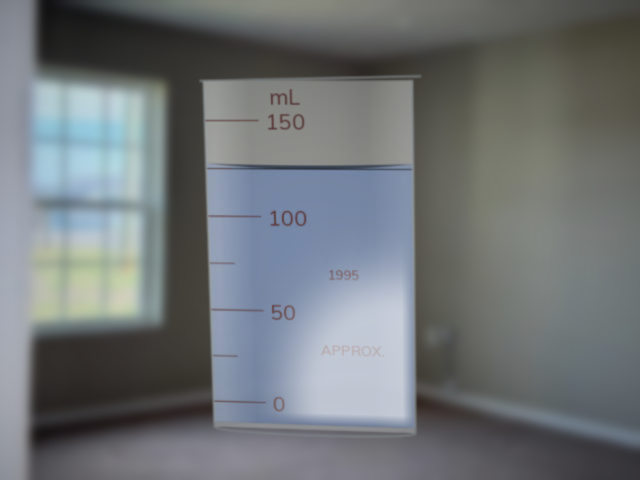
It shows value=125 unit=mL
